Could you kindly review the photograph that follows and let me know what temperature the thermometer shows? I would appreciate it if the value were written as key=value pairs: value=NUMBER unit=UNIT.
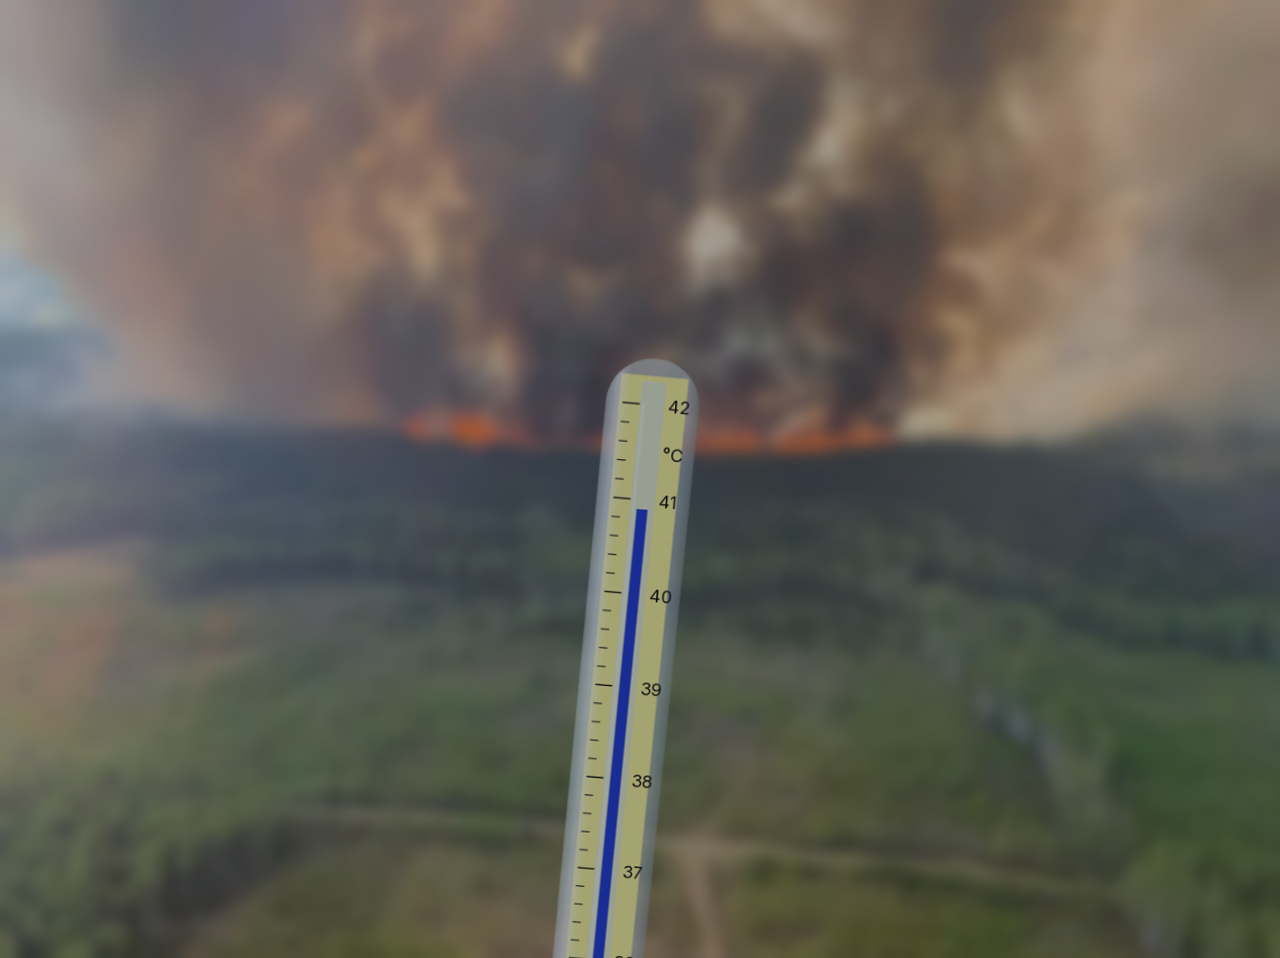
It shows value=40.9 unit=°C
